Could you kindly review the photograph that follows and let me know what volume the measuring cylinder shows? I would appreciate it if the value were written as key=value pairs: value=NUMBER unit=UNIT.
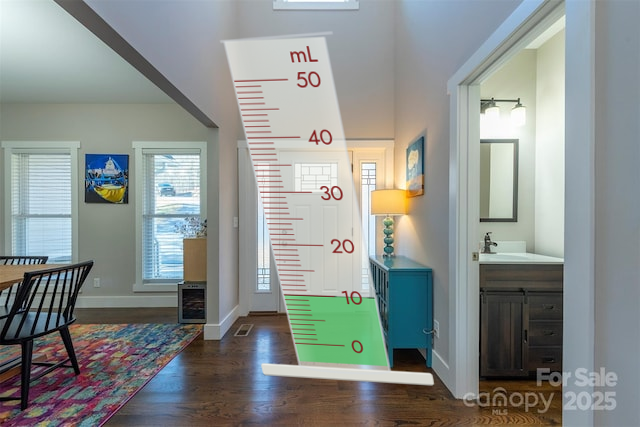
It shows value=10 unit=mL
